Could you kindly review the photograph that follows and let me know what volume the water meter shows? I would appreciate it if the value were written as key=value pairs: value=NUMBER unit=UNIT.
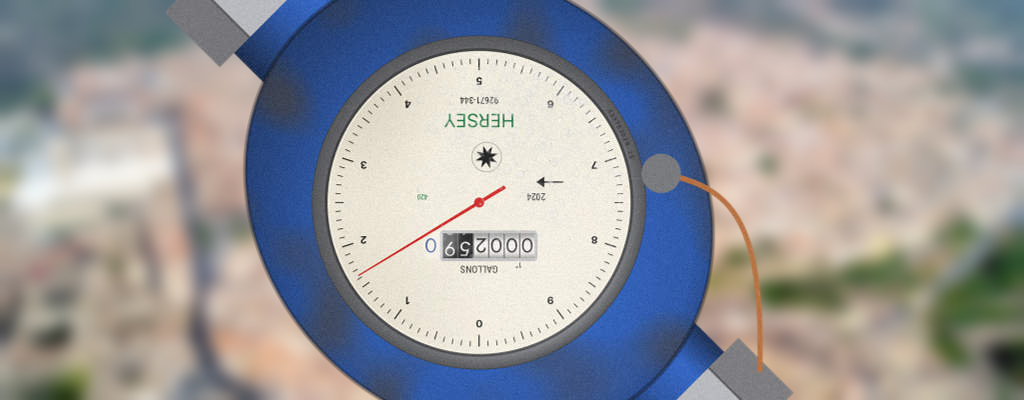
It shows value=2591.6 unit=gal
